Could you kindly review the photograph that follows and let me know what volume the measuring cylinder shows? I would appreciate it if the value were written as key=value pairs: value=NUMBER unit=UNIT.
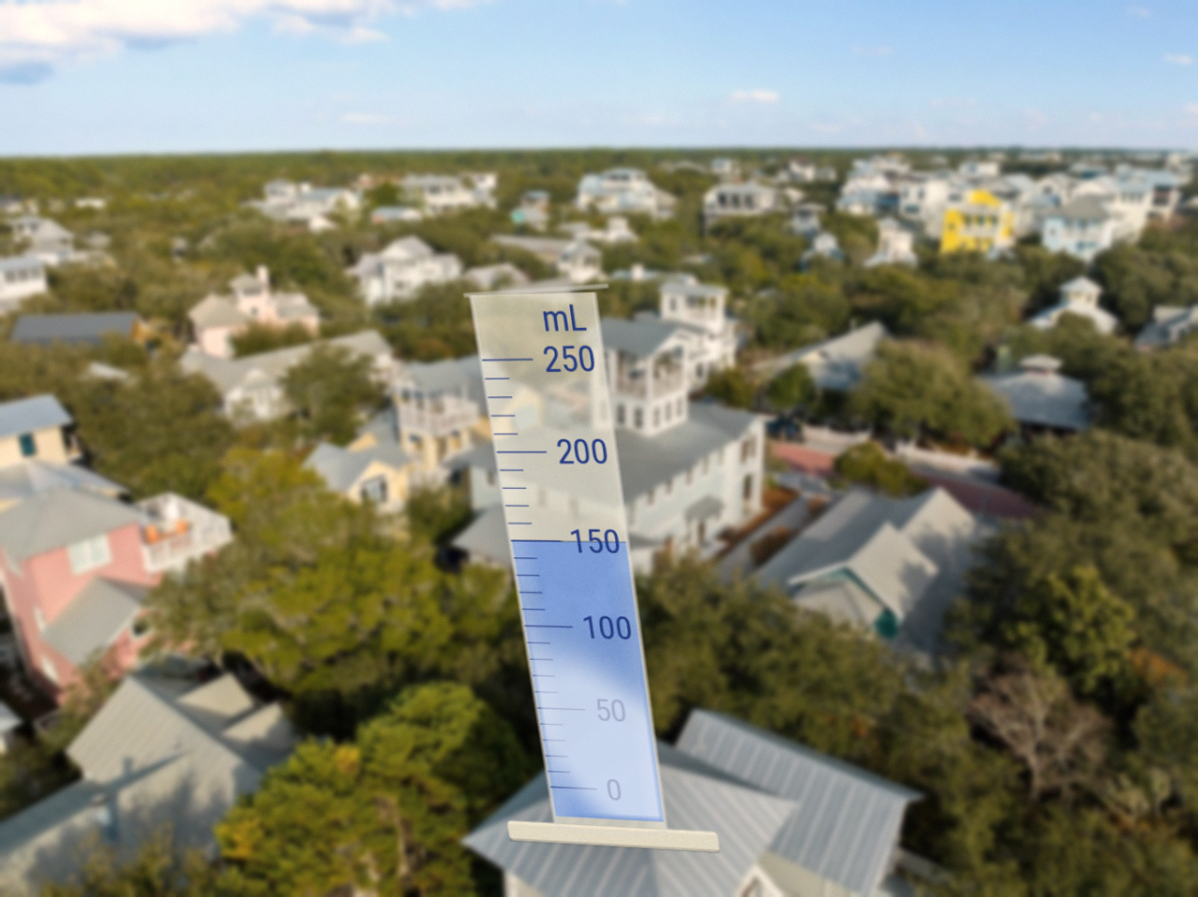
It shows value=150 unit=mL
